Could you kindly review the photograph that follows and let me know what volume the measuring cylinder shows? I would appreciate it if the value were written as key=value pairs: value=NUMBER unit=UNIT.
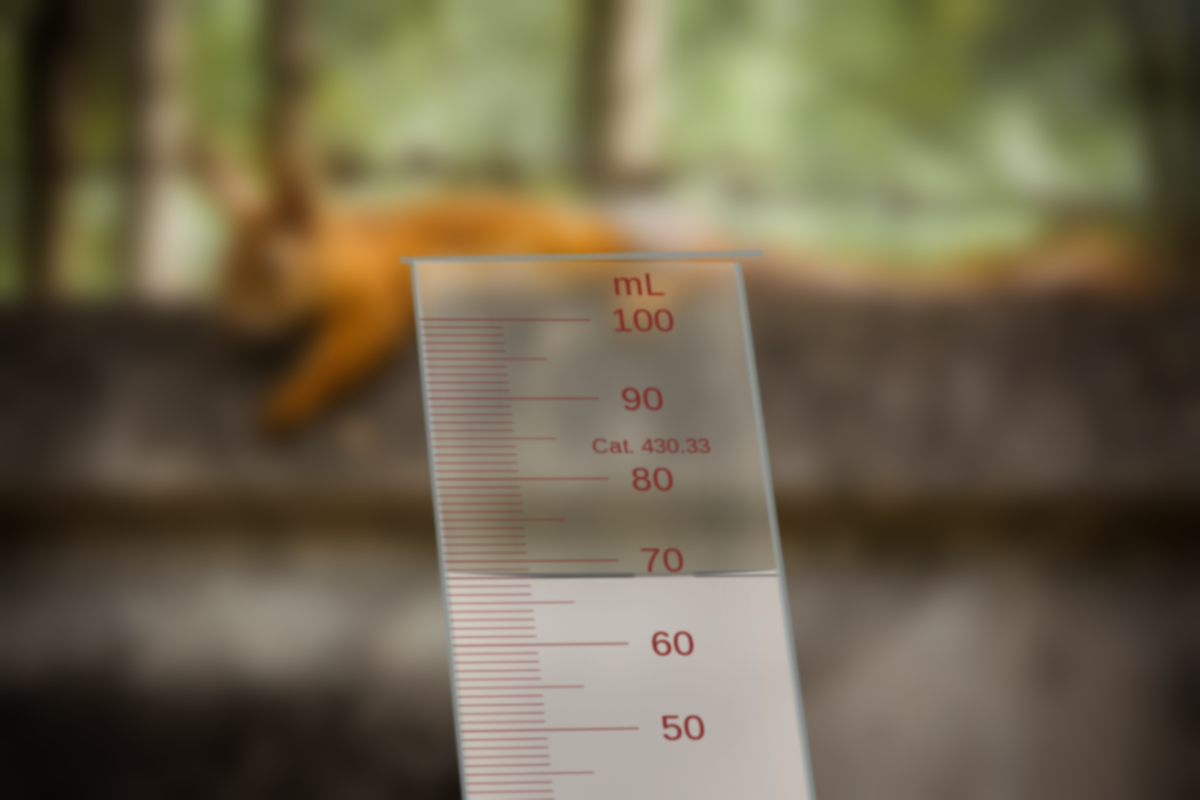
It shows value=68 unit=mL
